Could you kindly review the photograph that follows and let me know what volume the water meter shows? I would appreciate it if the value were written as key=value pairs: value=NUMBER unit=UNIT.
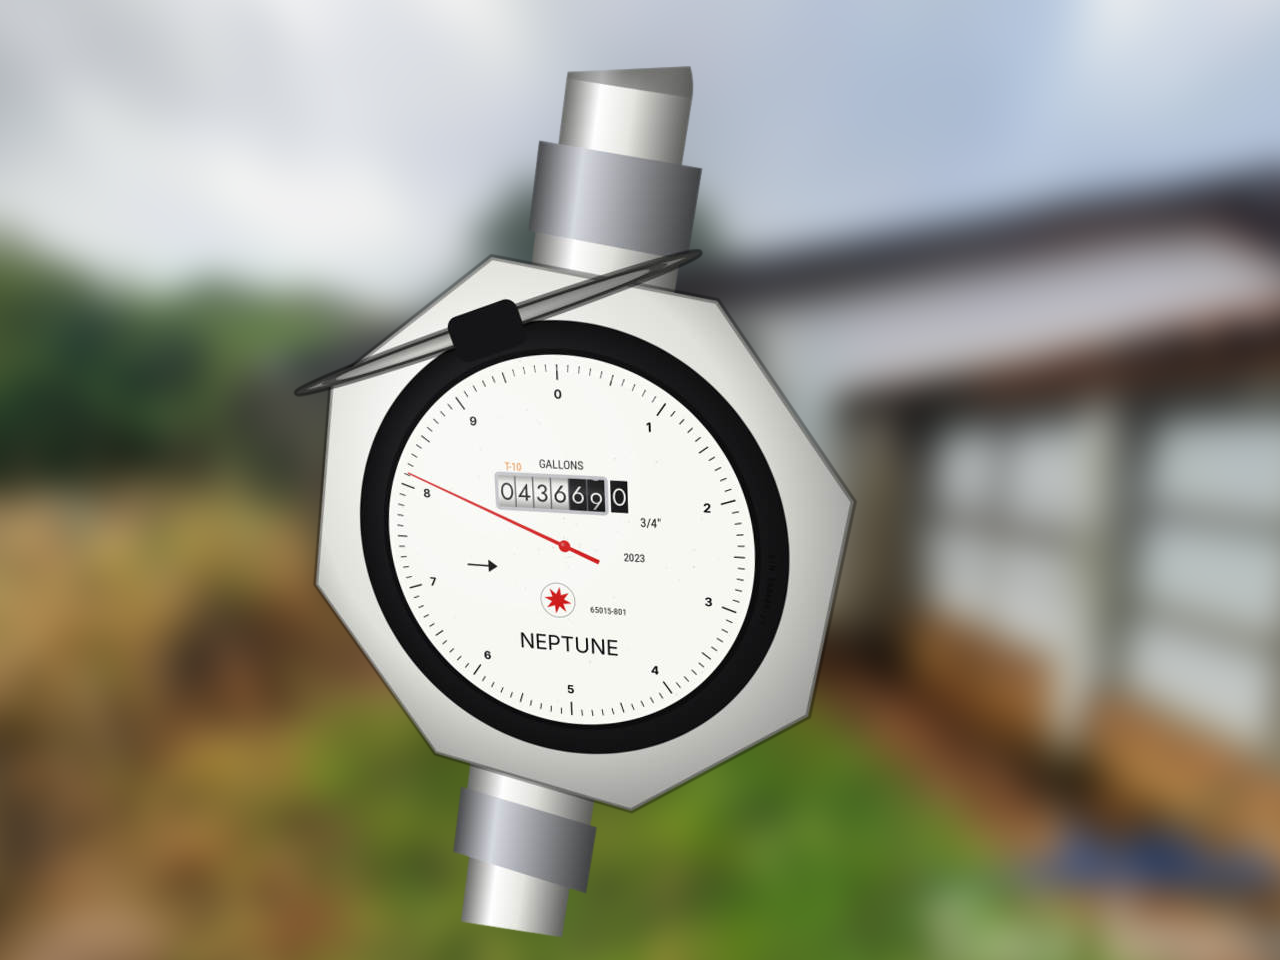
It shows value=436688.1 unit=gal
